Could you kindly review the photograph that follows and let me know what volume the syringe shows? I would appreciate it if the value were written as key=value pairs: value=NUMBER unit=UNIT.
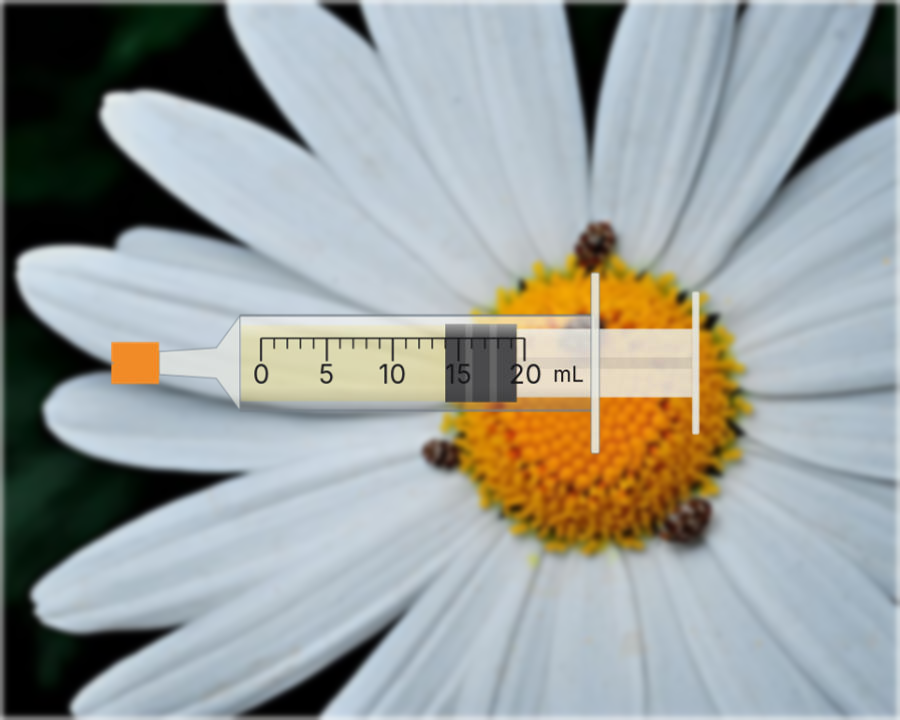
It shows value=14 unit=mL
